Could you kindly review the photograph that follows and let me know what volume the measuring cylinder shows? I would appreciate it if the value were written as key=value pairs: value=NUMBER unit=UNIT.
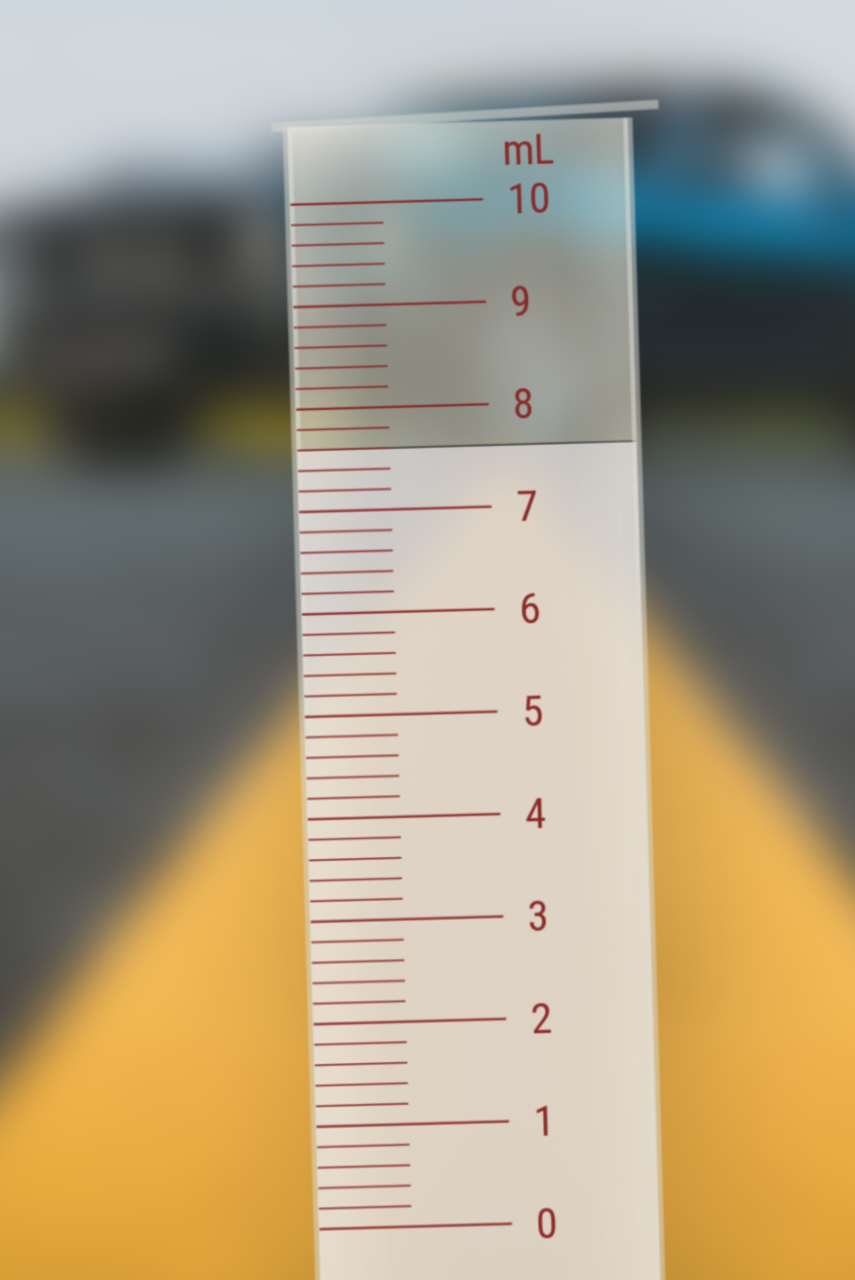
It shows value=7.6 unit=mL
